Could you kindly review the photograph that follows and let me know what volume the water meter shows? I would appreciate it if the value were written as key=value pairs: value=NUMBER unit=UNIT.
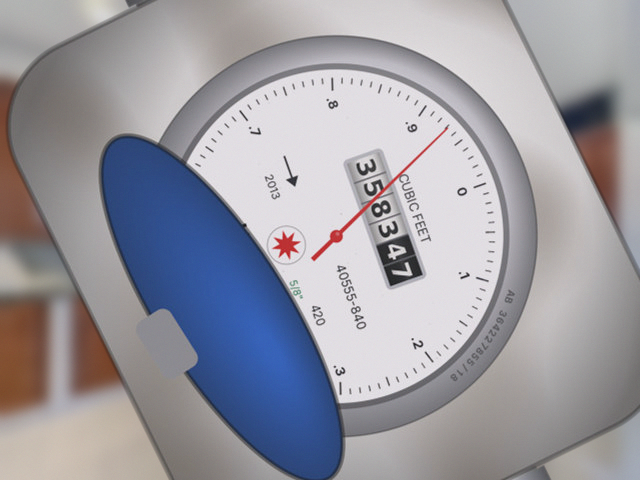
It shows value=358346.93 unit=ft³
